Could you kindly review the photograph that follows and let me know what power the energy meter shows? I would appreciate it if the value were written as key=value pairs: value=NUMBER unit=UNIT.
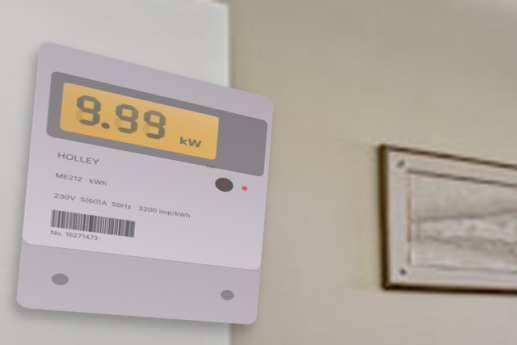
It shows value=9.99 unit=kW
